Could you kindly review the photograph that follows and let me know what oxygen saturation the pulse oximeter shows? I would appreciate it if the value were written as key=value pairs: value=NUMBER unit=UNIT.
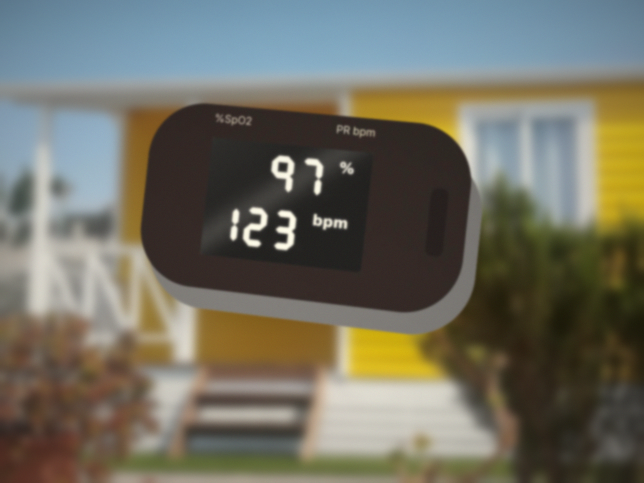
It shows value=97 unit=%
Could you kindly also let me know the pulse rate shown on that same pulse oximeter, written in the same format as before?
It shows value=123 unit=bpm
